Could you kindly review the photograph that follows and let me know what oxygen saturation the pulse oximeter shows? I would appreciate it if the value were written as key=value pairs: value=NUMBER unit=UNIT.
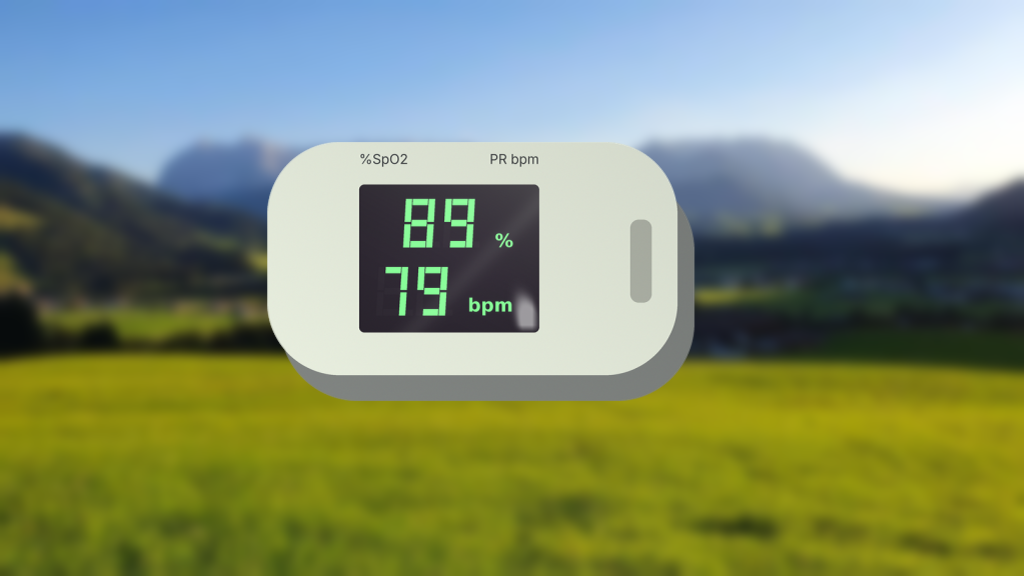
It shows value=89 unit=%
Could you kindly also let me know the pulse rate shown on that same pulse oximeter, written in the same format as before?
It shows value=79 unit=bpm
